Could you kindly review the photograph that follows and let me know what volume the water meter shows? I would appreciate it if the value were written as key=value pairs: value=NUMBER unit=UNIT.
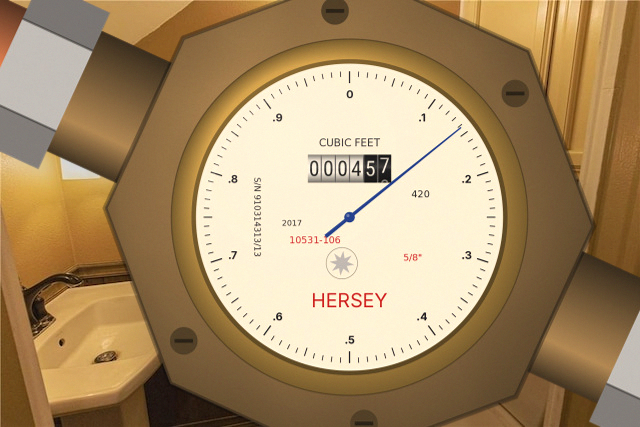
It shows value=457.14 unit=ft³
